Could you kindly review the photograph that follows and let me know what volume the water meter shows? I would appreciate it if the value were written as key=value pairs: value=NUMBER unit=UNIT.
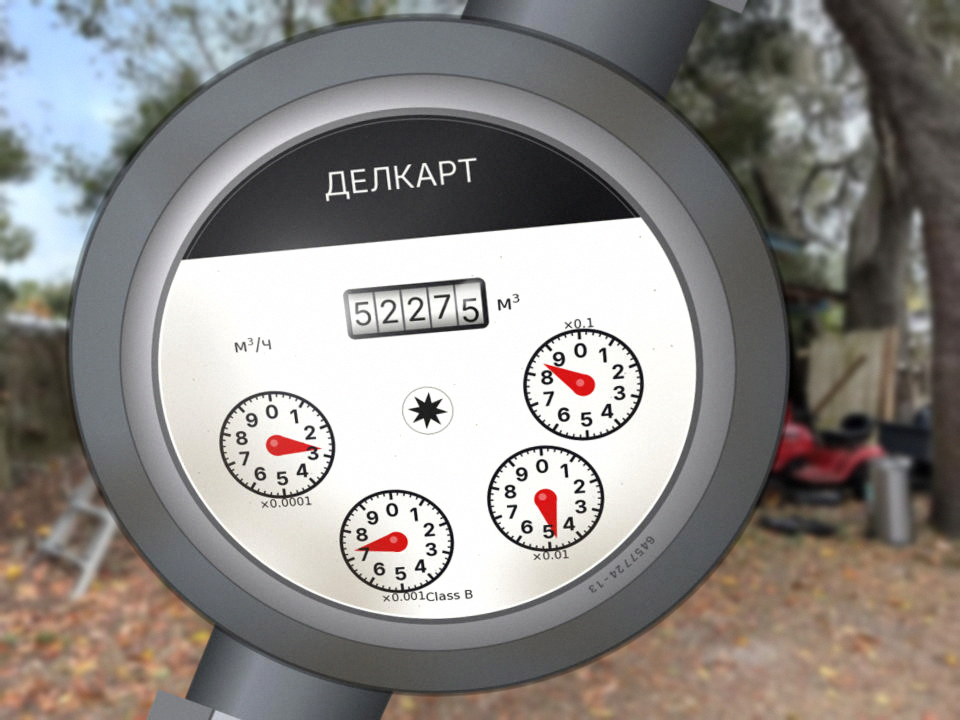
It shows value=52274.8472 unit=m³
